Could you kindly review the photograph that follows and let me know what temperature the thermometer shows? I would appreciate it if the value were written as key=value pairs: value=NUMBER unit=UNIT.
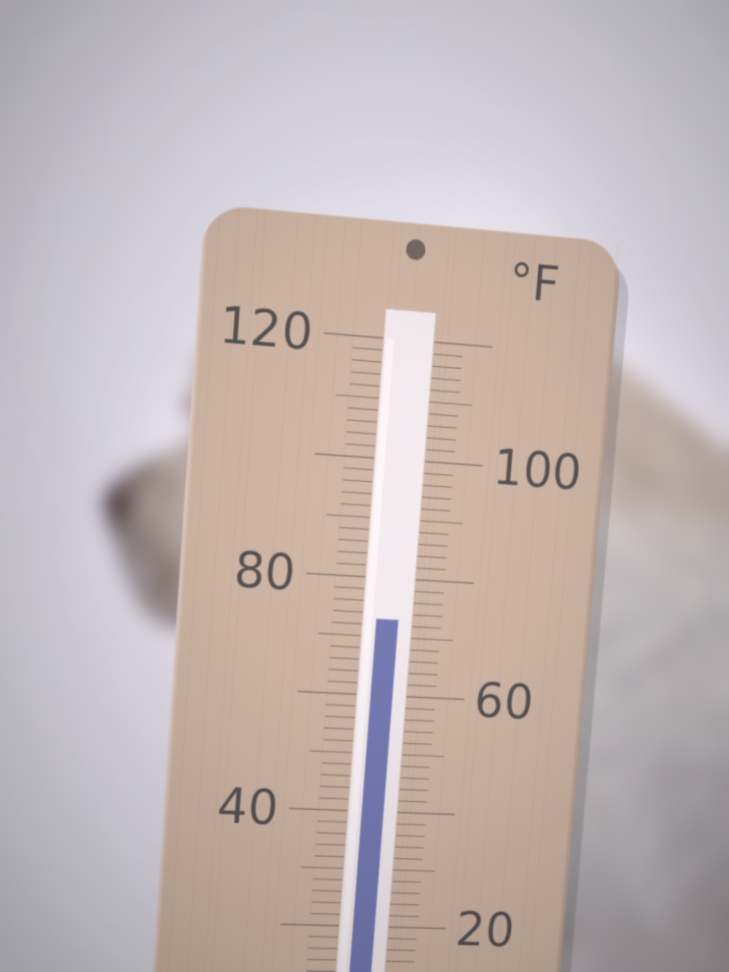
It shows value=73 unit=°F
